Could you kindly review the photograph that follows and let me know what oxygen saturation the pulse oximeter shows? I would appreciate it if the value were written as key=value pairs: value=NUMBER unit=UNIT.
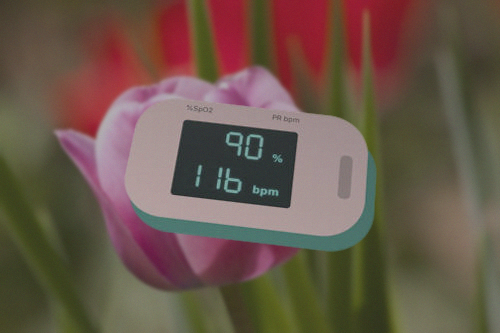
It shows value=90 unit=%
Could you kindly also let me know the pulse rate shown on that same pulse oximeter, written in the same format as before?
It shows value=116 unit=bpm
